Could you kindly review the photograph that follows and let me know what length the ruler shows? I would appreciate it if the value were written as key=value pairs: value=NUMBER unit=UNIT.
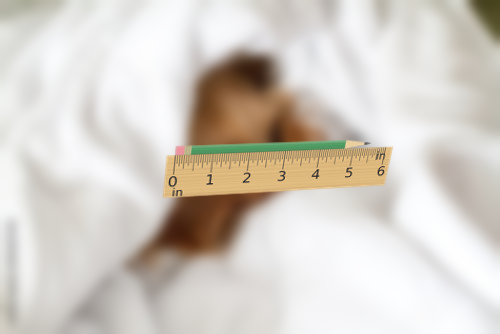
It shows value=5.5 unit=in
